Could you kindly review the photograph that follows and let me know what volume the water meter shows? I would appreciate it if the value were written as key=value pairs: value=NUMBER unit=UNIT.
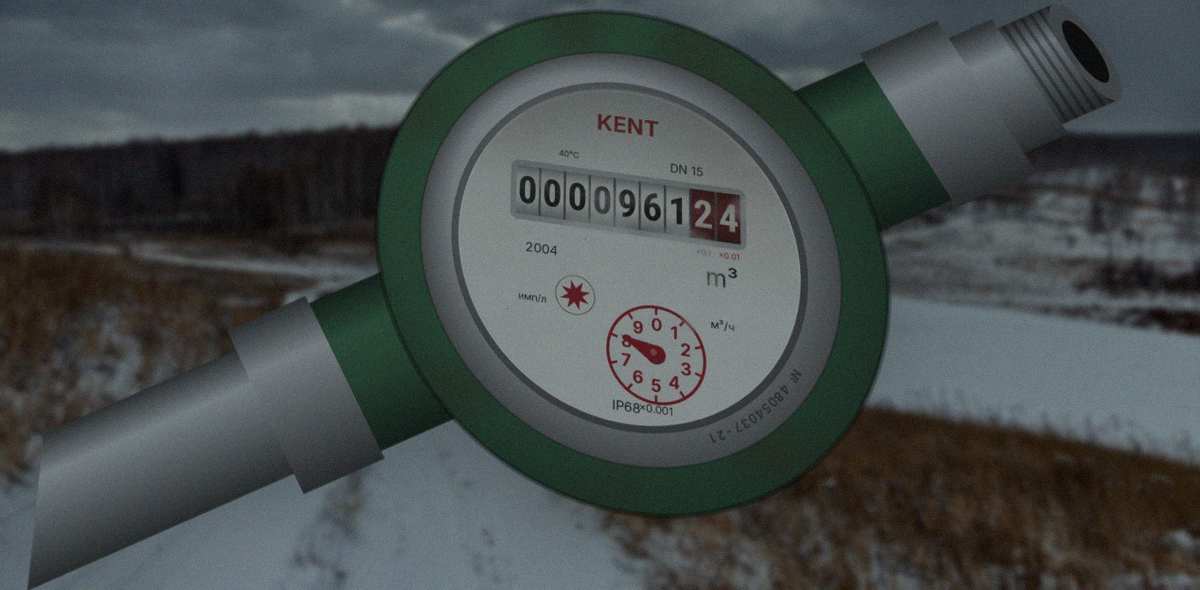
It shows value=961.248 unit=m³
